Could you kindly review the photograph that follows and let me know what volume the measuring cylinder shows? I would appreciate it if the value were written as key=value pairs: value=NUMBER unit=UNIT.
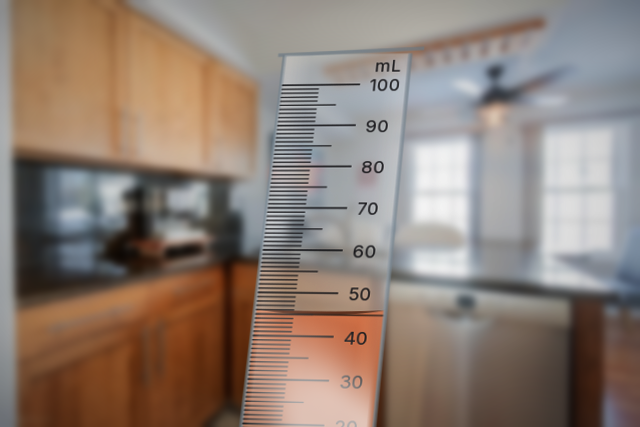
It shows value=45 unit=mL
